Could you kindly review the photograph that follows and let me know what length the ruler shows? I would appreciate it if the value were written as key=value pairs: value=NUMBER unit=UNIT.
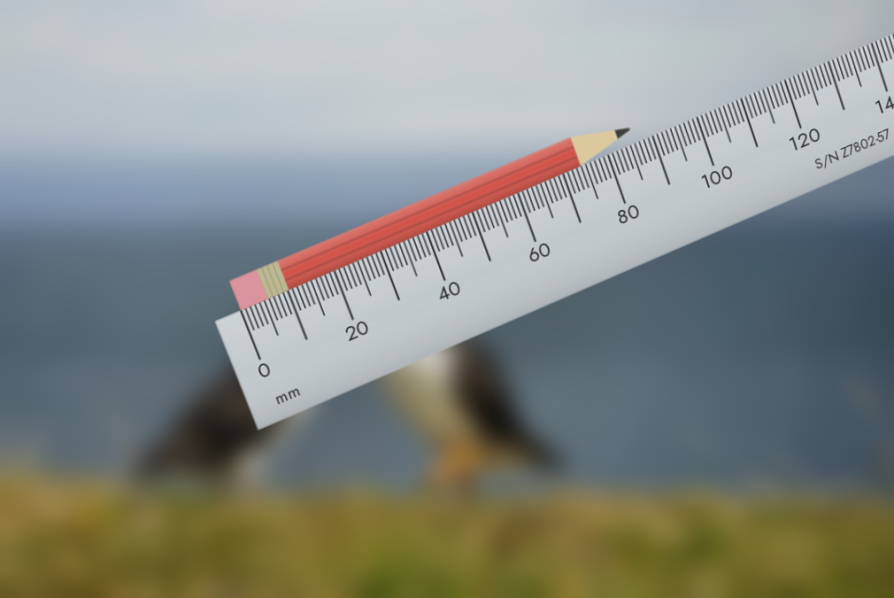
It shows value=86 unit=mm
